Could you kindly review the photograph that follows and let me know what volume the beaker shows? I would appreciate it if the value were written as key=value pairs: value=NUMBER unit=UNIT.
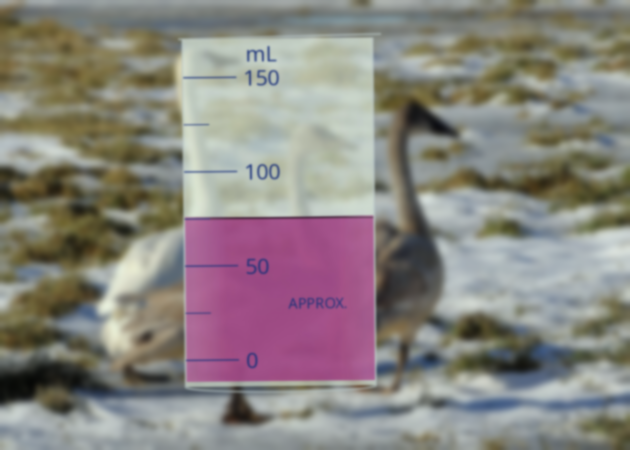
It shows value=75 unit=mL
